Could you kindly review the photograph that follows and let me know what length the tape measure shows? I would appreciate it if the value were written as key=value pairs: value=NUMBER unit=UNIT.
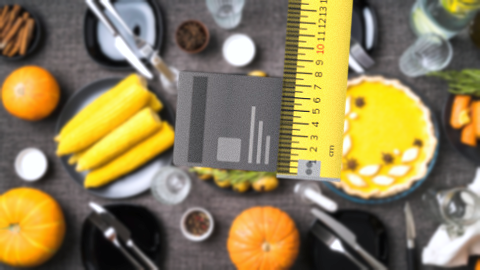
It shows value=7.5 unit=cm
